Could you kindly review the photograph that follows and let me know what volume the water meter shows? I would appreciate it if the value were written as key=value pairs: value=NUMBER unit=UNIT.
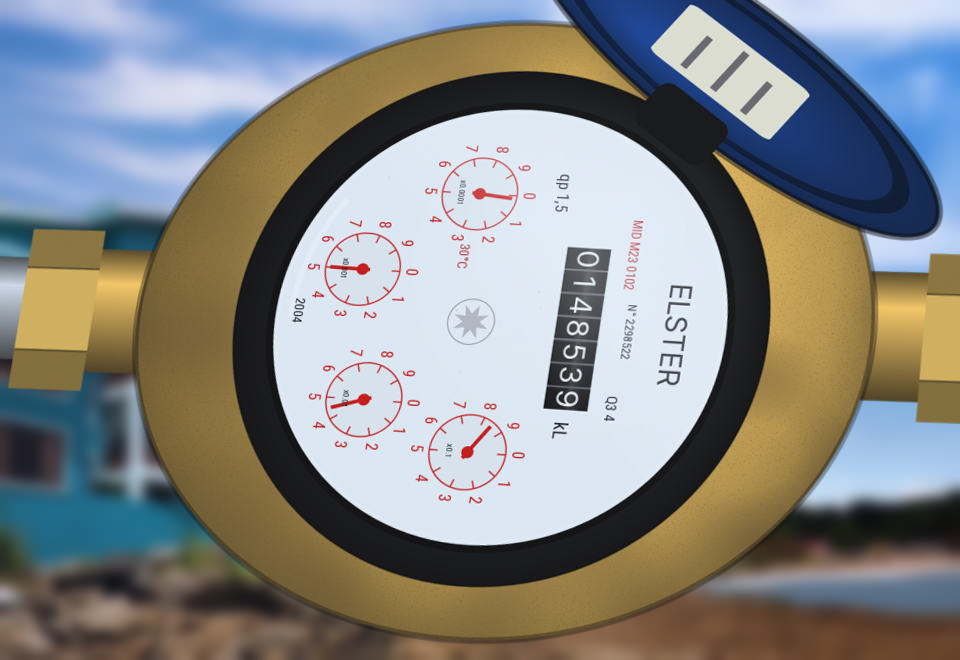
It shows value=148539.8450 unit=kL
